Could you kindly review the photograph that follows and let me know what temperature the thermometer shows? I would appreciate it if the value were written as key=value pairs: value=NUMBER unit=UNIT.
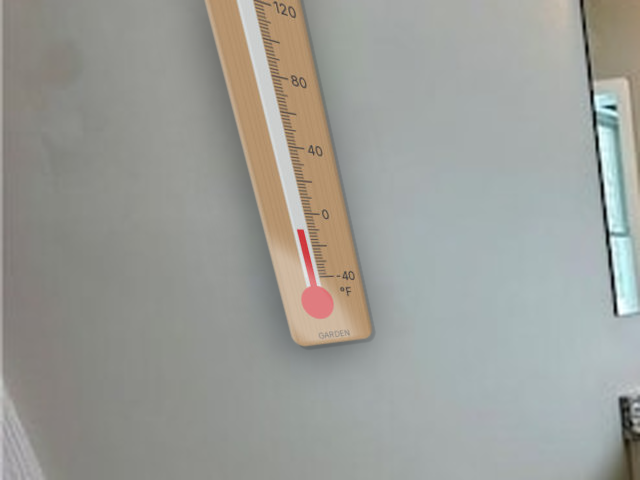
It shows value=-10 unit=°F
